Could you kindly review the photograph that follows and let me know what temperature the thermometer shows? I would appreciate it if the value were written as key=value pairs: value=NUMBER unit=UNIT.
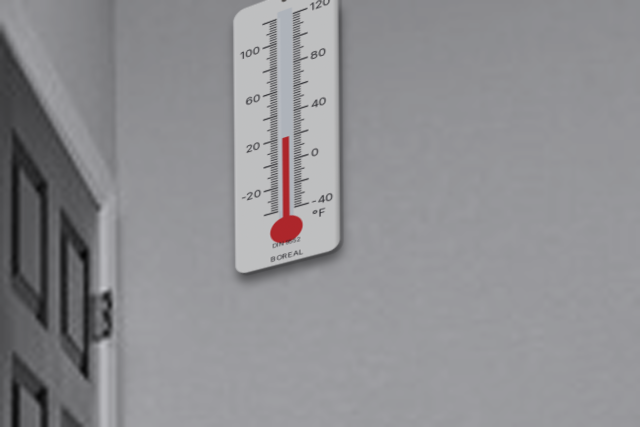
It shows value=20 unit=°F
